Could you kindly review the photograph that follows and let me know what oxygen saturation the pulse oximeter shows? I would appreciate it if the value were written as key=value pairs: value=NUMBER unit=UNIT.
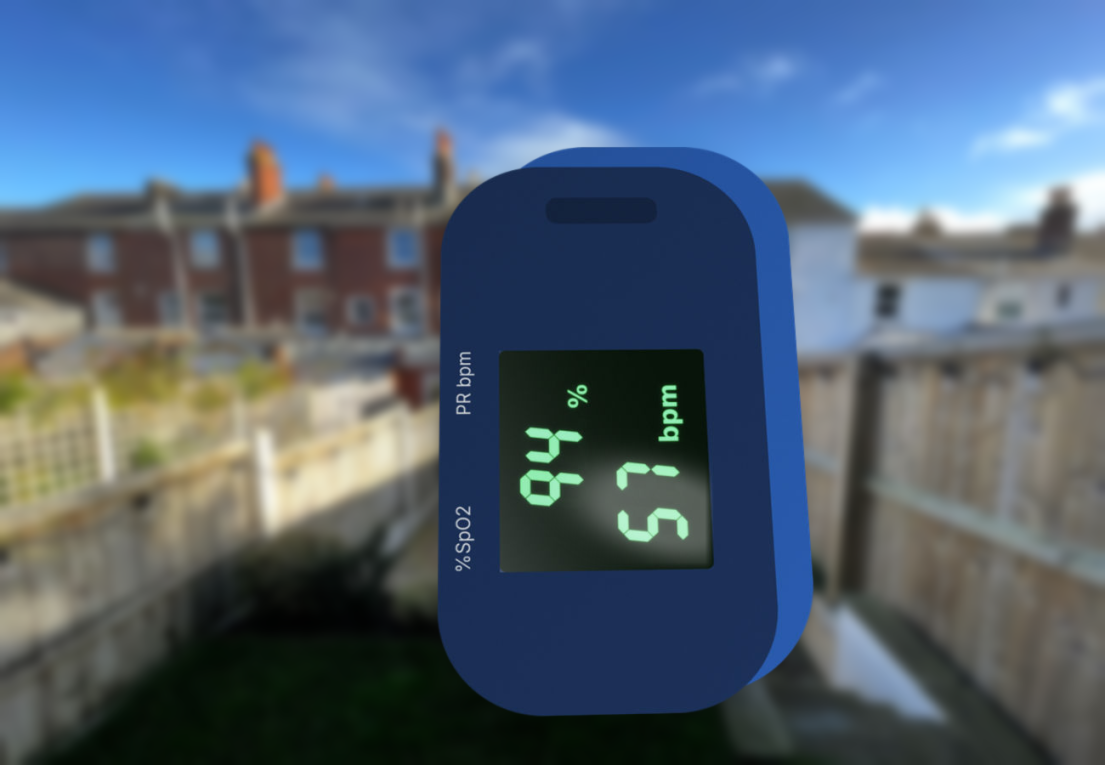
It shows value=94 unit=%
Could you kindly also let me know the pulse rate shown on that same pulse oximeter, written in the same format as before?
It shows value=57 unit=bpm
